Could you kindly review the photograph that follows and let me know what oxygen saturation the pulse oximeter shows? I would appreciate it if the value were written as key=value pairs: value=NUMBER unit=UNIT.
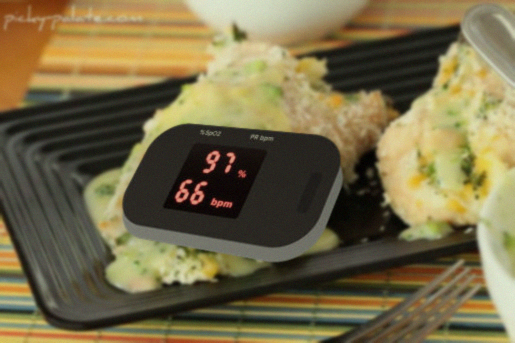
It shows value=97 unit=%
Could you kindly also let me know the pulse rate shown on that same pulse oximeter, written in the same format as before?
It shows value=66 unit=bpm
